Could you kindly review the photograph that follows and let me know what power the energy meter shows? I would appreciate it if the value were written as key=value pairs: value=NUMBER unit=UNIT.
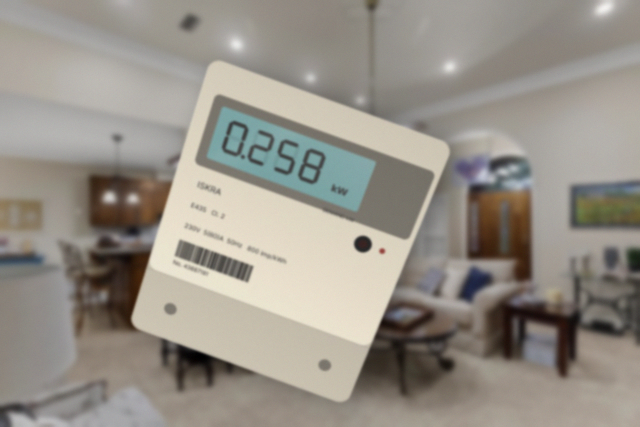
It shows value=0.258 unit=kW
